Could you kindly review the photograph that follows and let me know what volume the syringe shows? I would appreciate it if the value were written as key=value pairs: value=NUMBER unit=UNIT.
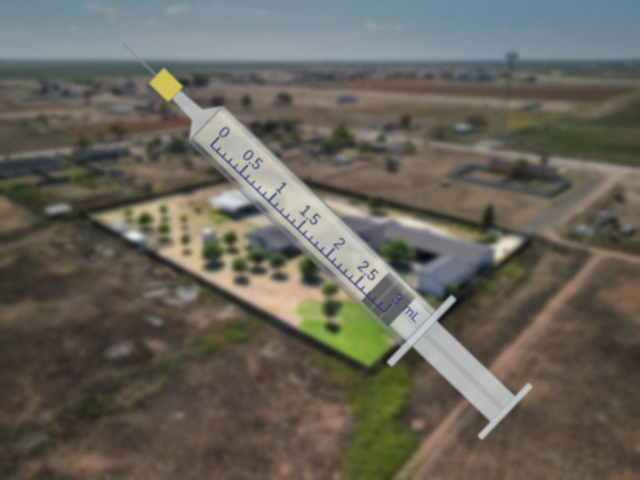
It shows value=2.7 unit=mL
